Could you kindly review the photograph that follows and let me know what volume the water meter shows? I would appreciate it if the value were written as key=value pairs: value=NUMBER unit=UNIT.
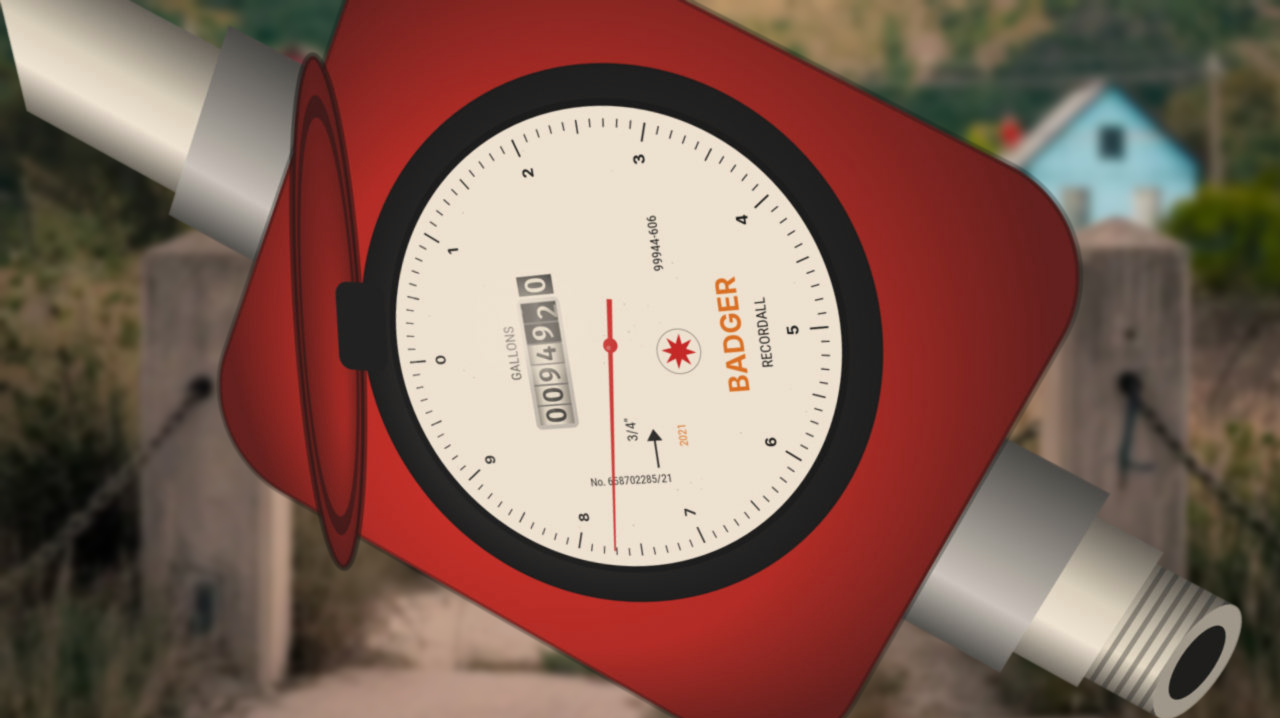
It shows value=94917.7 unit=gal
